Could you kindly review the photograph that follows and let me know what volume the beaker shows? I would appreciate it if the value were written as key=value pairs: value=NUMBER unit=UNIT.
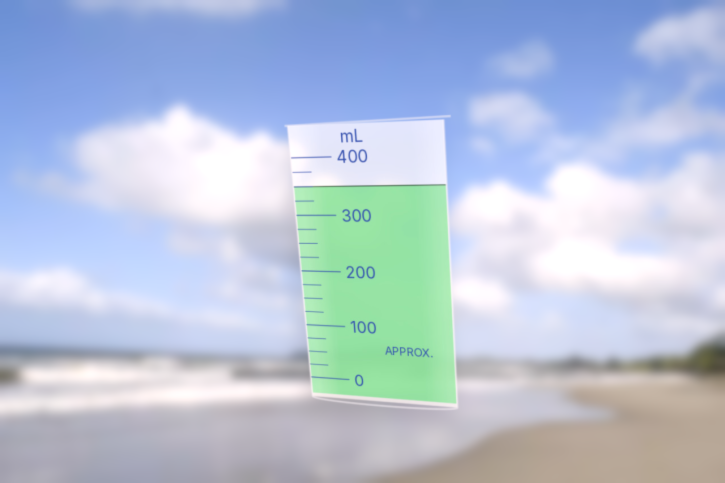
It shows value=350 unit=mL
